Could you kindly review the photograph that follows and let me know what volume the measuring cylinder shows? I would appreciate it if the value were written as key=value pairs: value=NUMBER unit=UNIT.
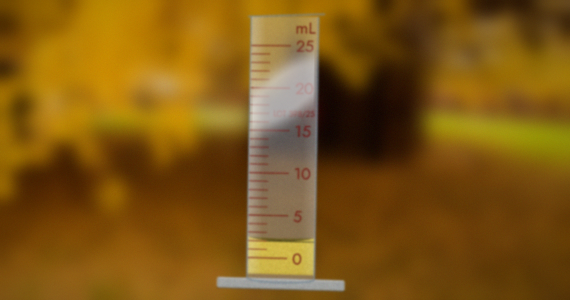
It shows value=2 unit=mL
